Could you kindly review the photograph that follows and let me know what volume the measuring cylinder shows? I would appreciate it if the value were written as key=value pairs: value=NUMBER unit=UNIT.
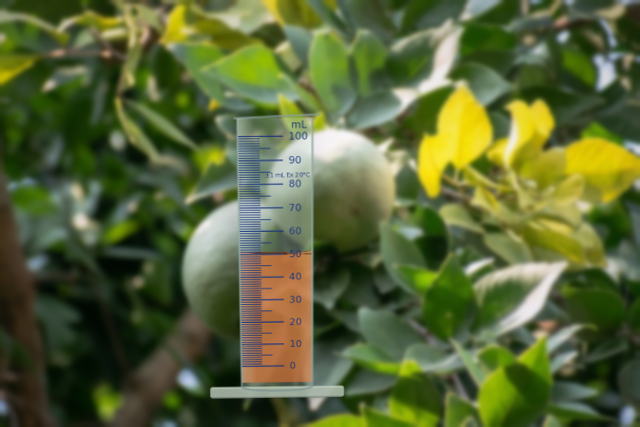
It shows value=50 unit=mL
